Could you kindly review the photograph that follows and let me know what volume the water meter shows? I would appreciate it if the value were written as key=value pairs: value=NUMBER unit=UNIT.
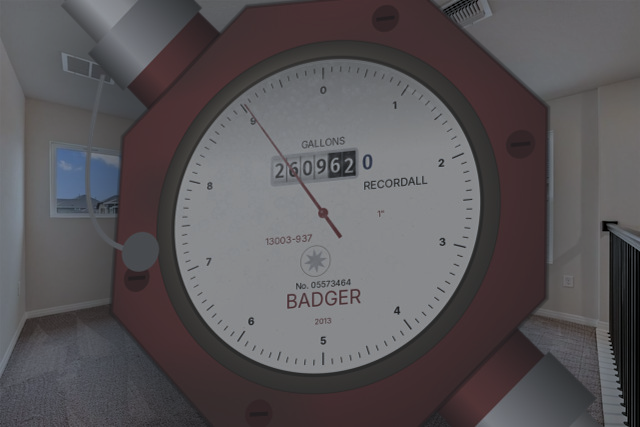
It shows value=2609619.0 unit=gal
